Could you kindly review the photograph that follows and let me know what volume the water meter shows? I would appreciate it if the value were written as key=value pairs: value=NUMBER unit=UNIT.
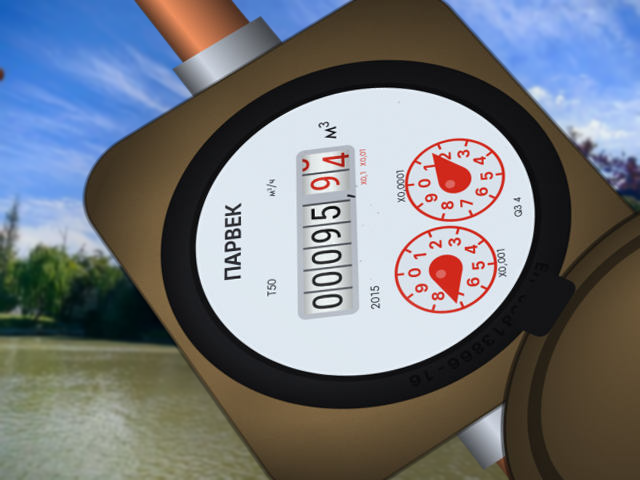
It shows value=95.9371 unit=m³
